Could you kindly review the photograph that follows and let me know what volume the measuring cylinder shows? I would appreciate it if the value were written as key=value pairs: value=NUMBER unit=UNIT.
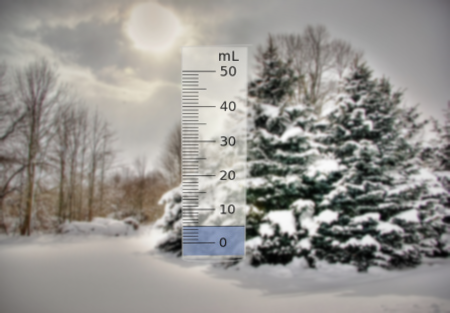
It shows value=5 unit=mL
